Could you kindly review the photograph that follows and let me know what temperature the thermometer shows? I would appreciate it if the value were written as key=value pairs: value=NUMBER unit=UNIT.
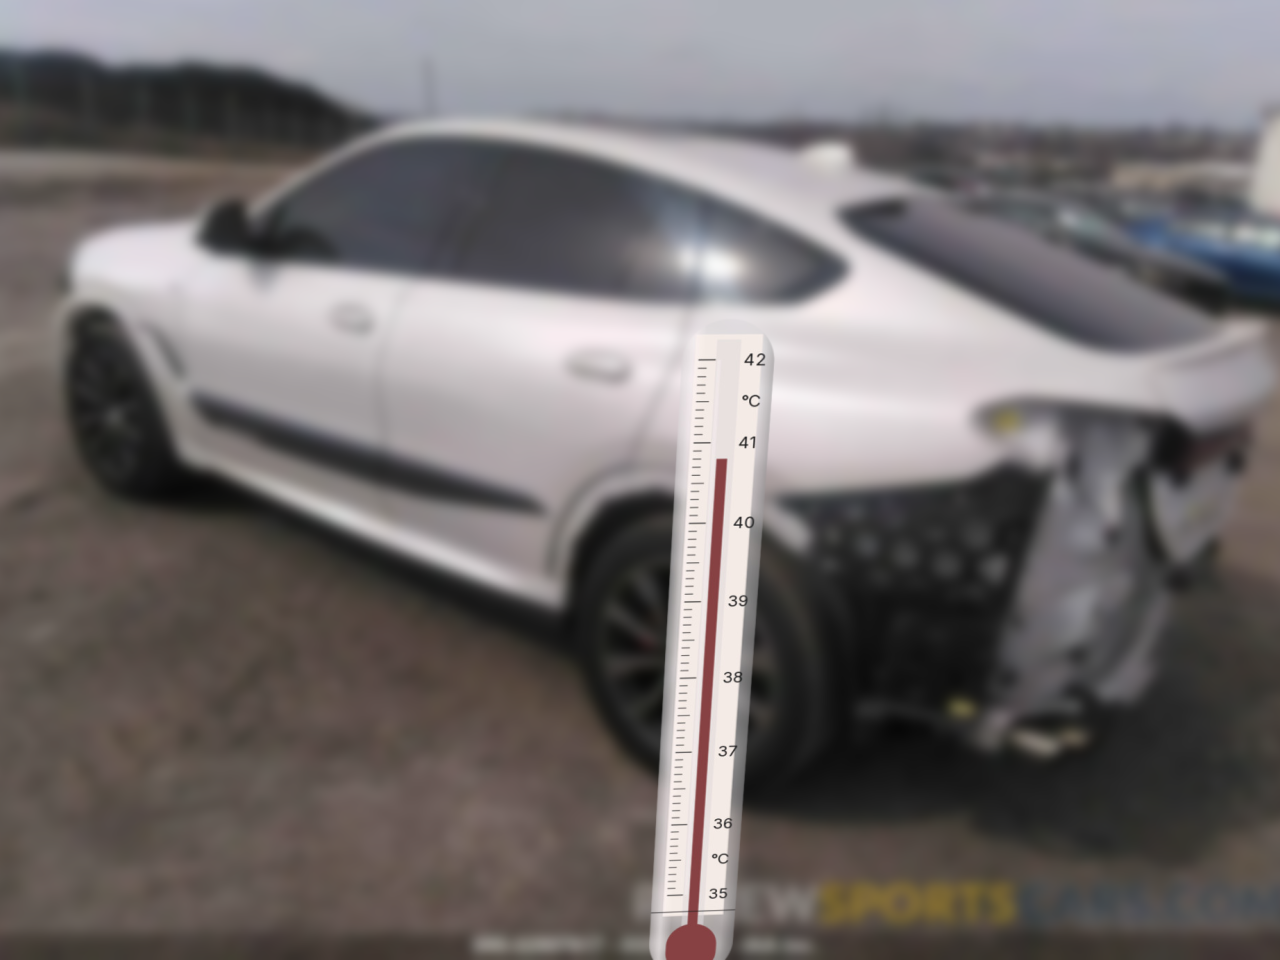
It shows value=40.8 unit=°C
